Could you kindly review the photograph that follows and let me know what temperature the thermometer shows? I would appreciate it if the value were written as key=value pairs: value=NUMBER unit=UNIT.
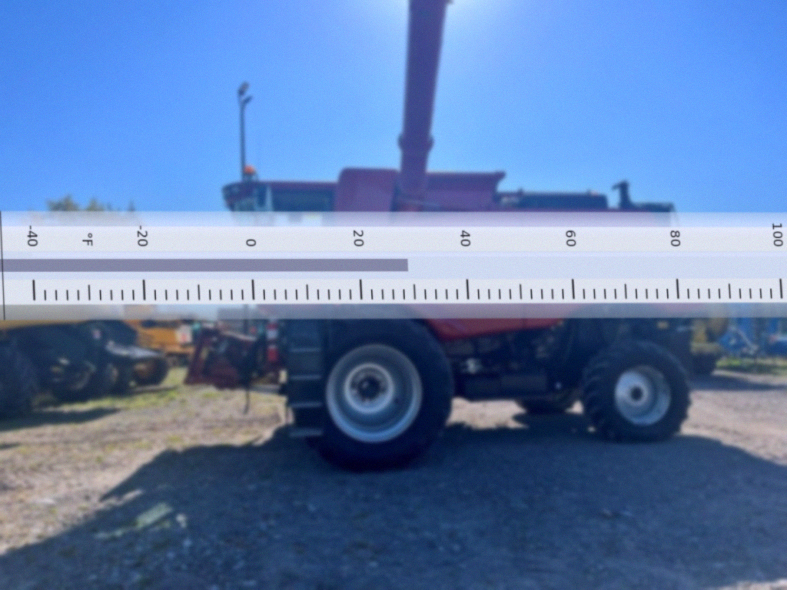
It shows value=29 unit=°F
